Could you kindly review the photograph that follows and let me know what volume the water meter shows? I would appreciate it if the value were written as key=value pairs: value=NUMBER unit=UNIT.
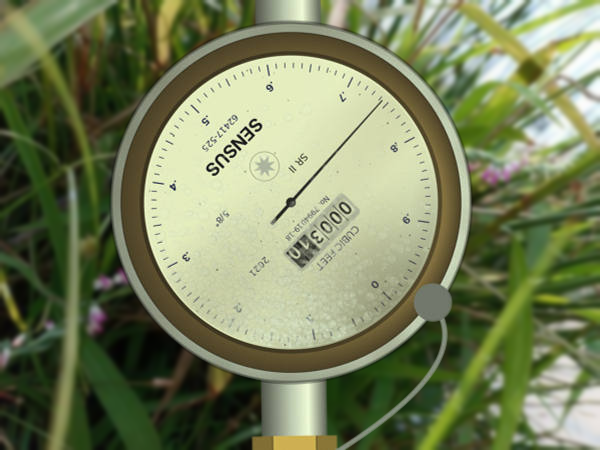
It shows value=309.74 unit=ft³
